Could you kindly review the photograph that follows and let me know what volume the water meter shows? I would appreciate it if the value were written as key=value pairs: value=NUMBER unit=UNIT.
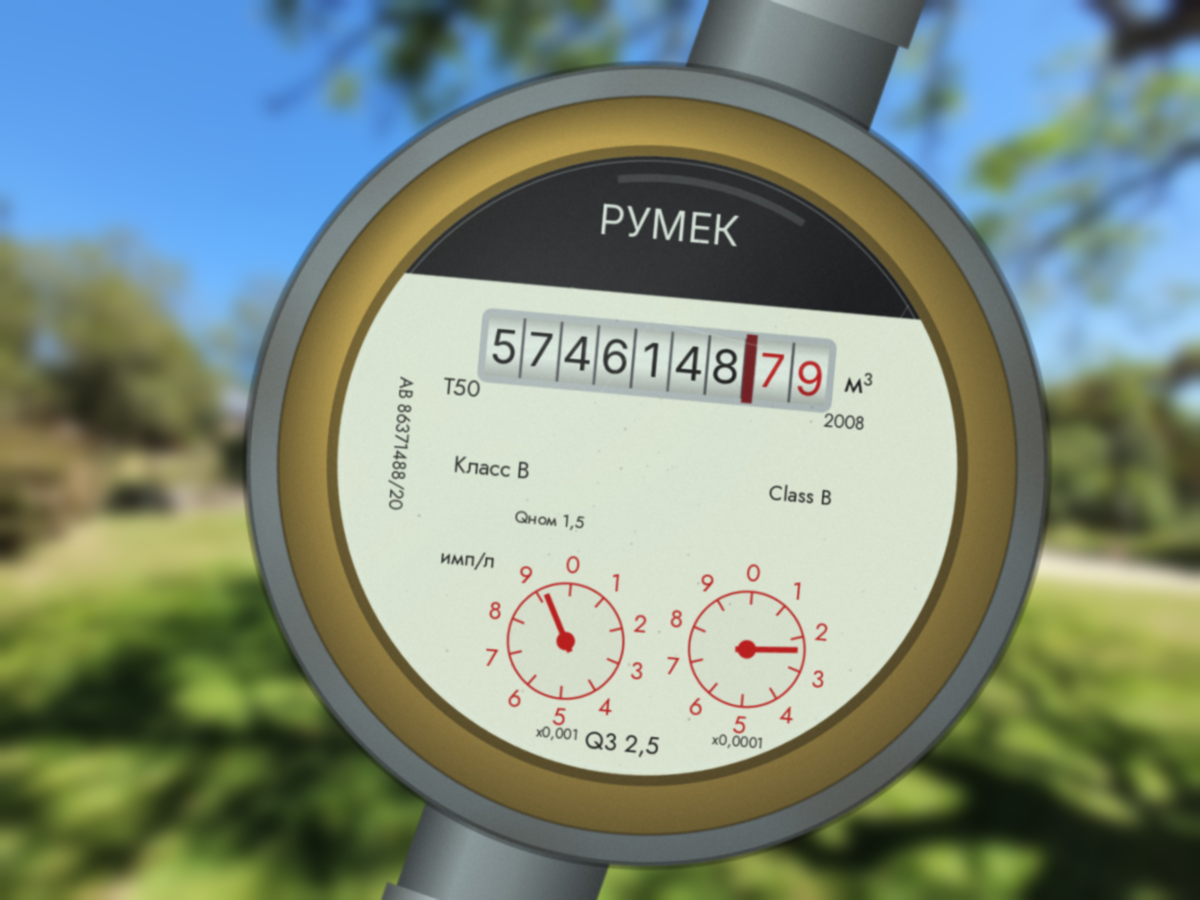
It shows value=5746148.7892 unit=m³
